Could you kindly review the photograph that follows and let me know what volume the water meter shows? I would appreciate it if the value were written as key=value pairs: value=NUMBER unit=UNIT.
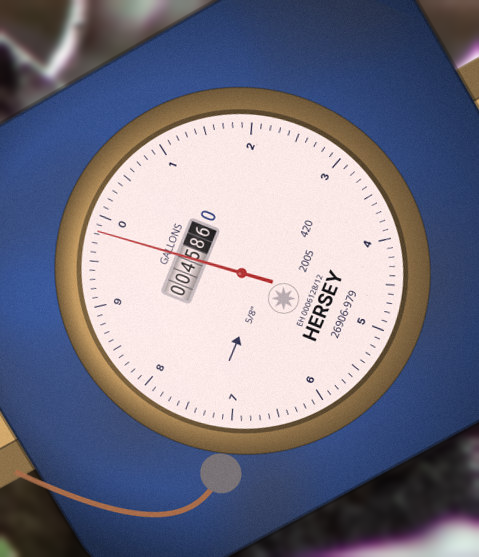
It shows value=45859.8 unit=gal
